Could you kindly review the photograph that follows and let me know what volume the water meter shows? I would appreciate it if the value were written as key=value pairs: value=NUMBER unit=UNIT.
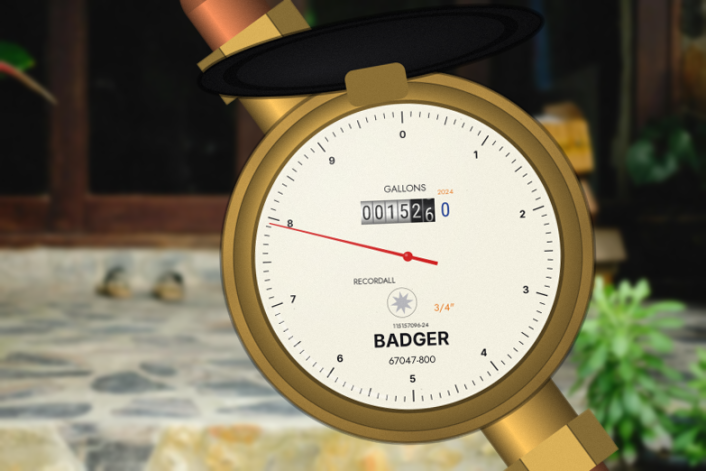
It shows value=15257.9 unit=gal
